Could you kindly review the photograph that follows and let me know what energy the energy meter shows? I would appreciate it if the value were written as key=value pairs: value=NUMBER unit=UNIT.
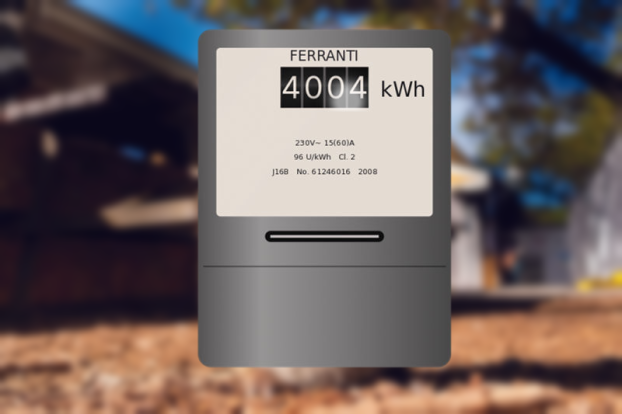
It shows value=4004 unit=kWh
